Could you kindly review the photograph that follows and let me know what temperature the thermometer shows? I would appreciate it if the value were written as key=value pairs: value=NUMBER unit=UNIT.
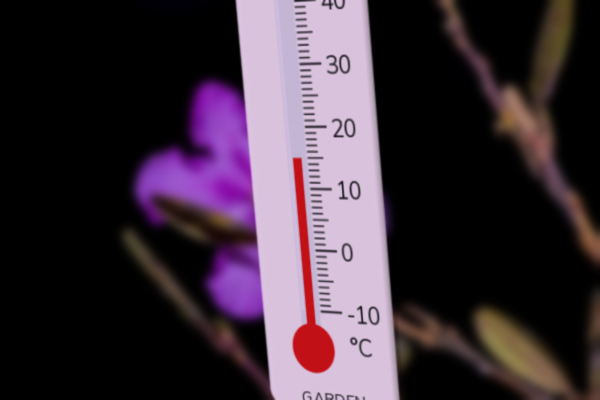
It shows value=15 unit=°C
